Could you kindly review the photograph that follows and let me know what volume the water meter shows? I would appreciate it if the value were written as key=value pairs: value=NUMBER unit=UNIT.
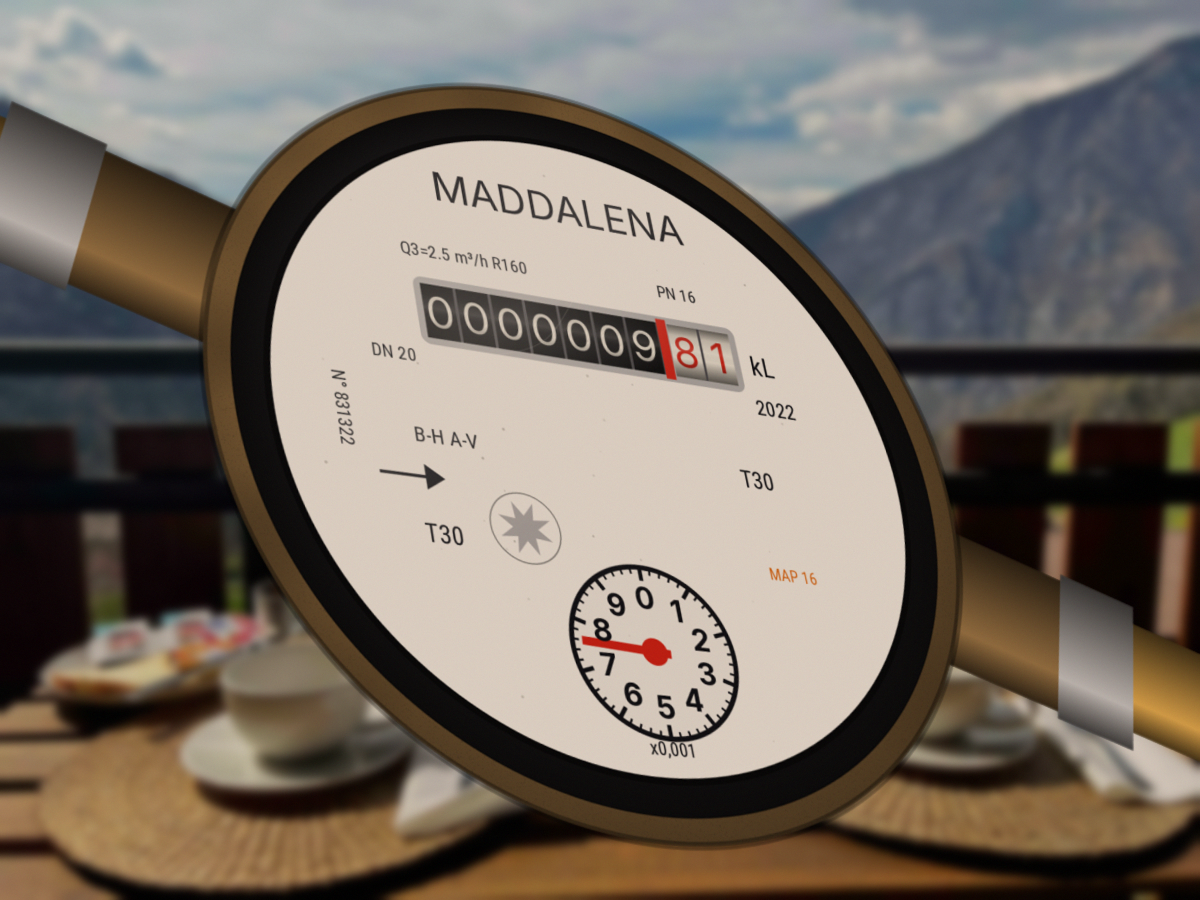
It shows value=9.817 unit=kL
